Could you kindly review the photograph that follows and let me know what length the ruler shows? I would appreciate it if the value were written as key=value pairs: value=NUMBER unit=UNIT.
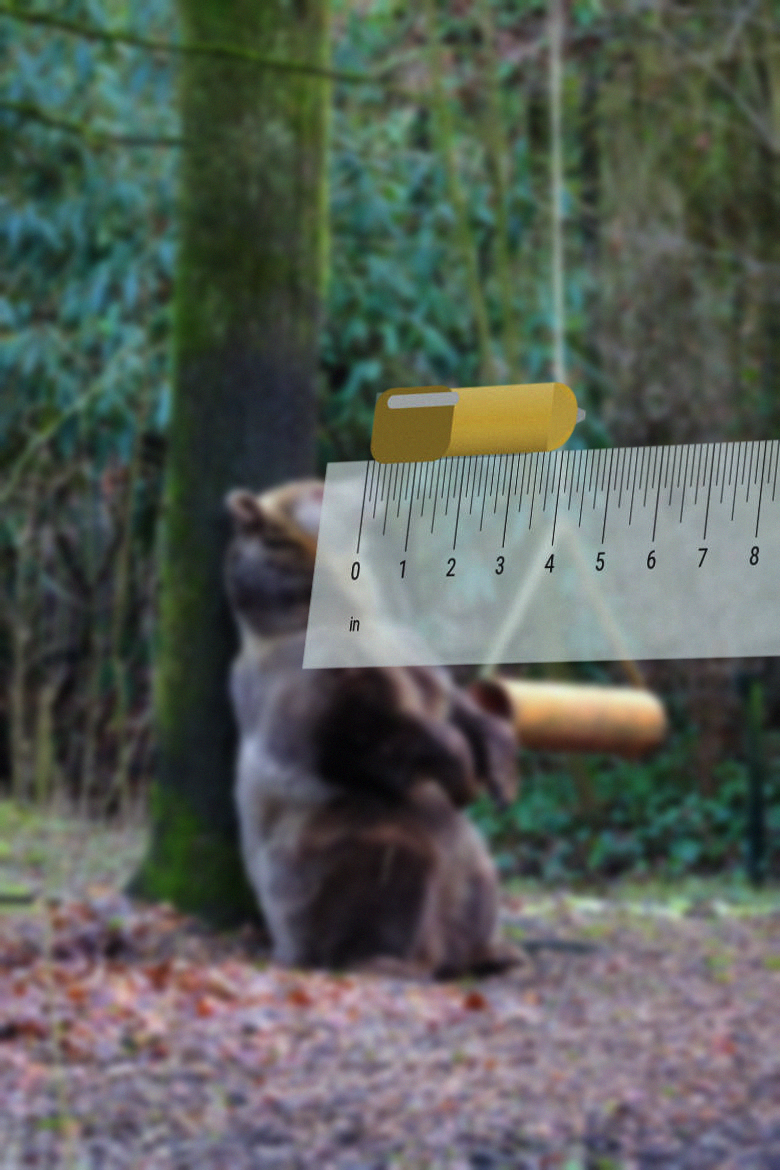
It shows value=4.375 unit=in
